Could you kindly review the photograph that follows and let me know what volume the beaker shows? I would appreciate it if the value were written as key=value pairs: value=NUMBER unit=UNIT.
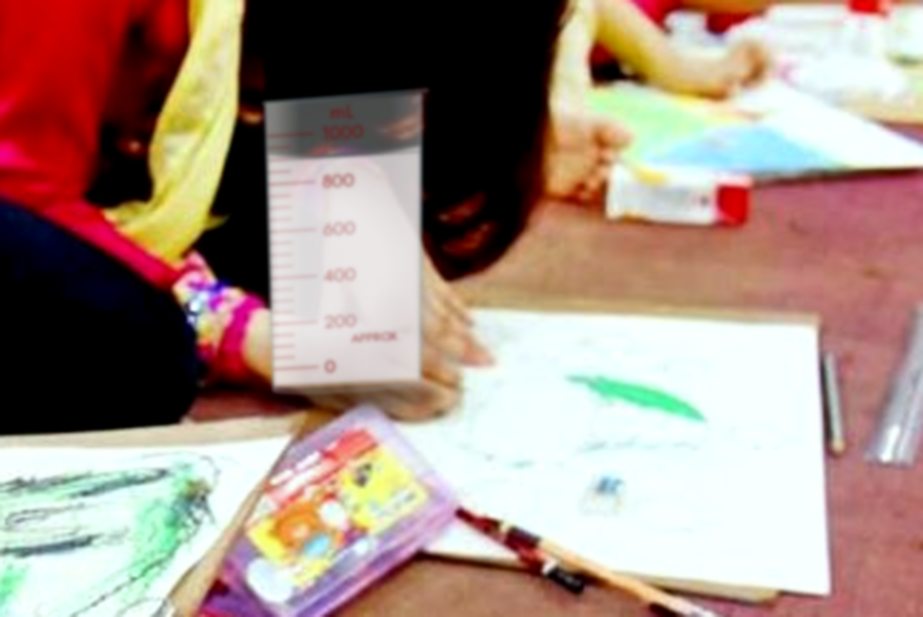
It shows value=900 unit=mL
